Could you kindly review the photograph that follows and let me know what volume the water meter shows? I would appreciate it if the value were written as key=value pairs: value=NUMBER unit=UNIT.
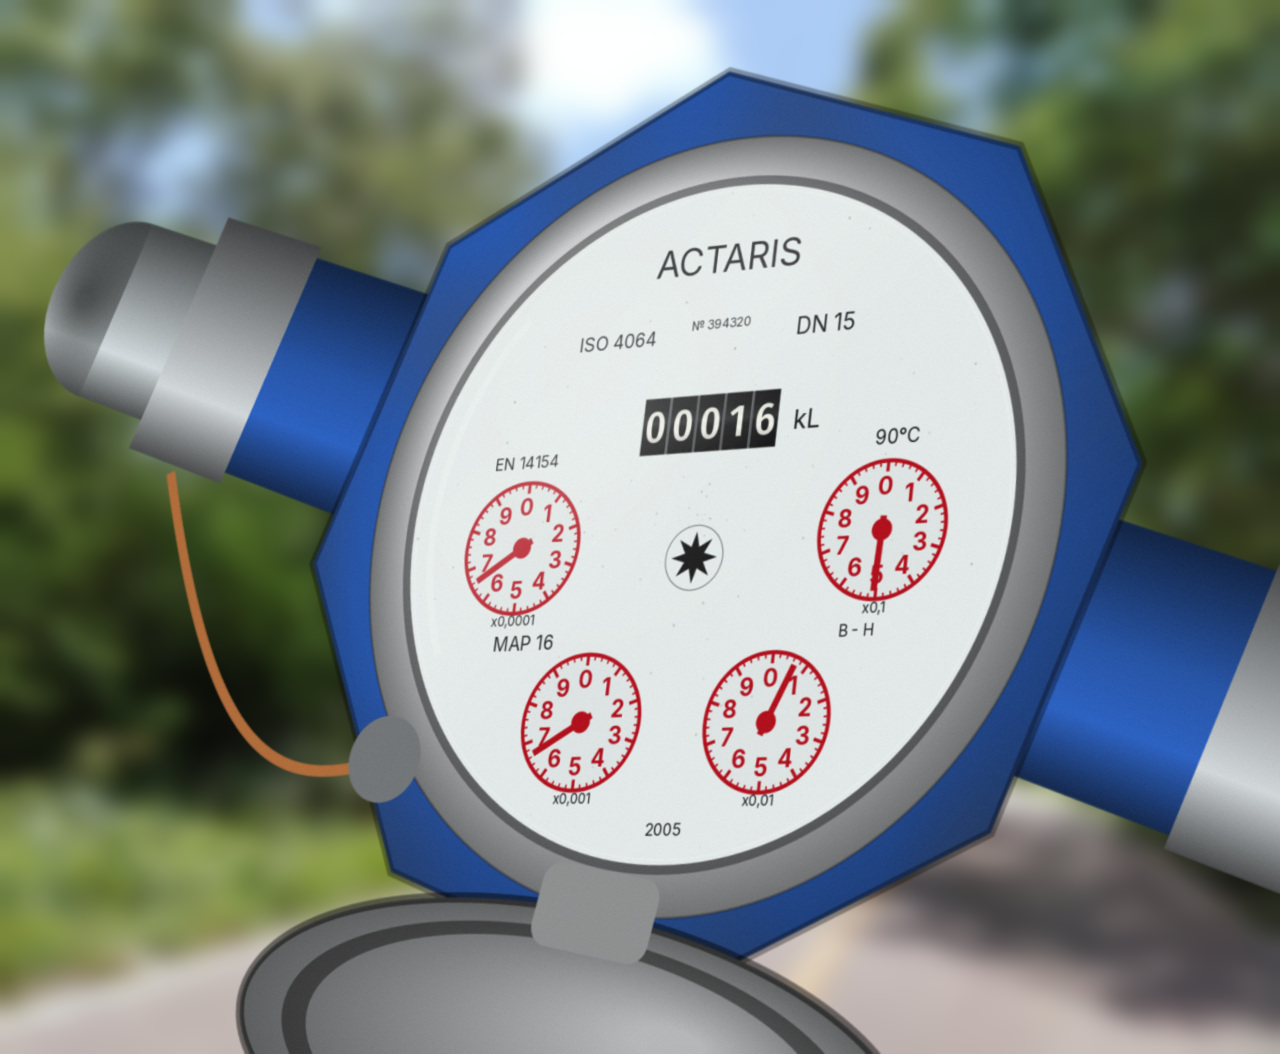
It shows value=16.5066 unit=kL
